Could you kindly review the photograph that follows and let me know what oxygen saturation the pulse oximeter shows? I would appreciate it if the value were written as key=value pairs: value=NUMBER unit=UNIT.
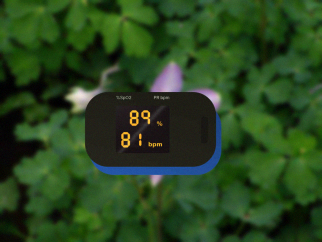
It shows value=89 unit=%
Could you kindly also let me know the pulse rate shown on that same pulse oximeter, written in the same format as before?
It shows value=81 unit=bpm
